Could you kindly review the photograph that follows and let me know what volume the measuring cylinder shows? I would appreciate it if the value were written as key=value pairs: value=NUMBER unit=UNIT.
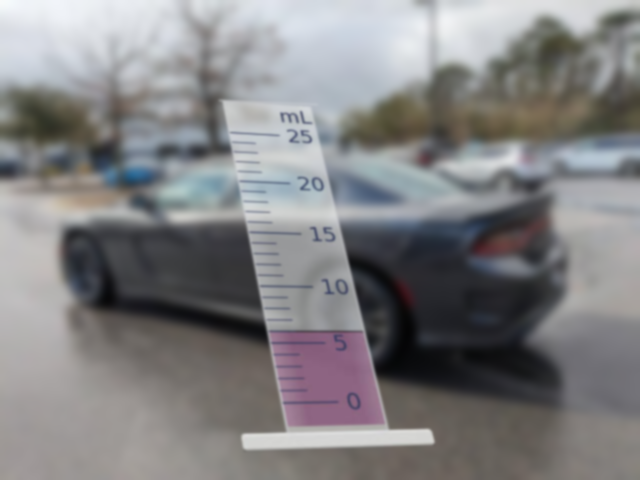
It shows value=6 unit=mL
